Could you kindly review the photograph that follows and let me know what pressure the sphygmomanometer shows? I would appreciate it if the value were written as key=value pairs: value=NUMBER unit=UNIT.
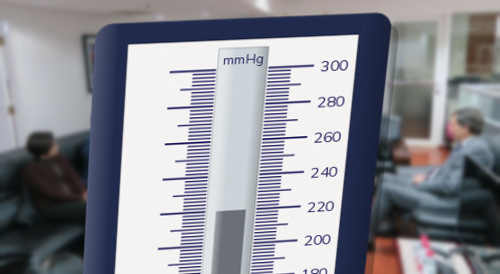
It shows value=220 unit=mmHg
